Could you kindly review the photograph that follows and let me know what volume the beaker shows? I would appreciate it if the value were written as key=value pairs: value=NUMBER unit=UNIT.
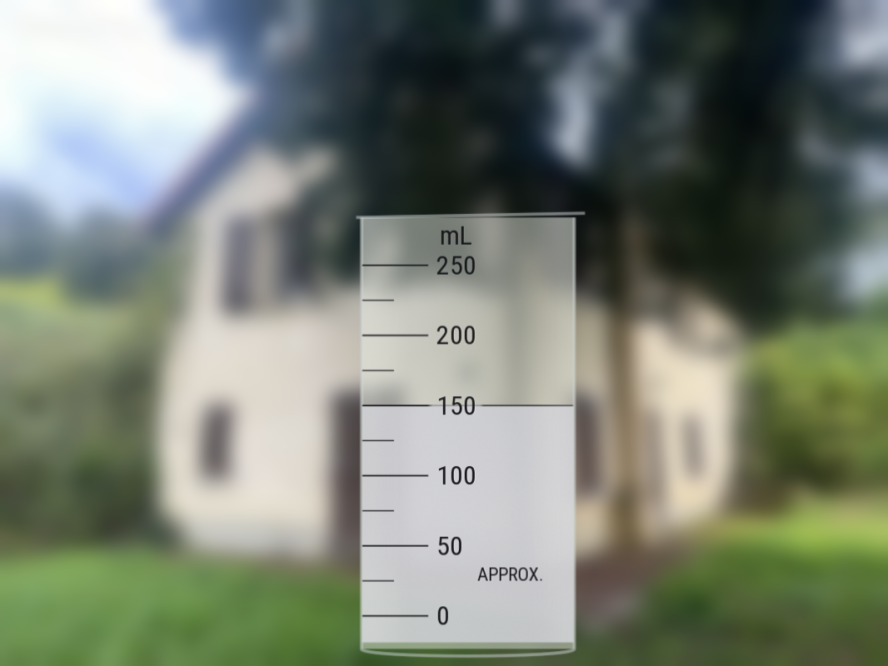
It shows value=150 unit=mL
